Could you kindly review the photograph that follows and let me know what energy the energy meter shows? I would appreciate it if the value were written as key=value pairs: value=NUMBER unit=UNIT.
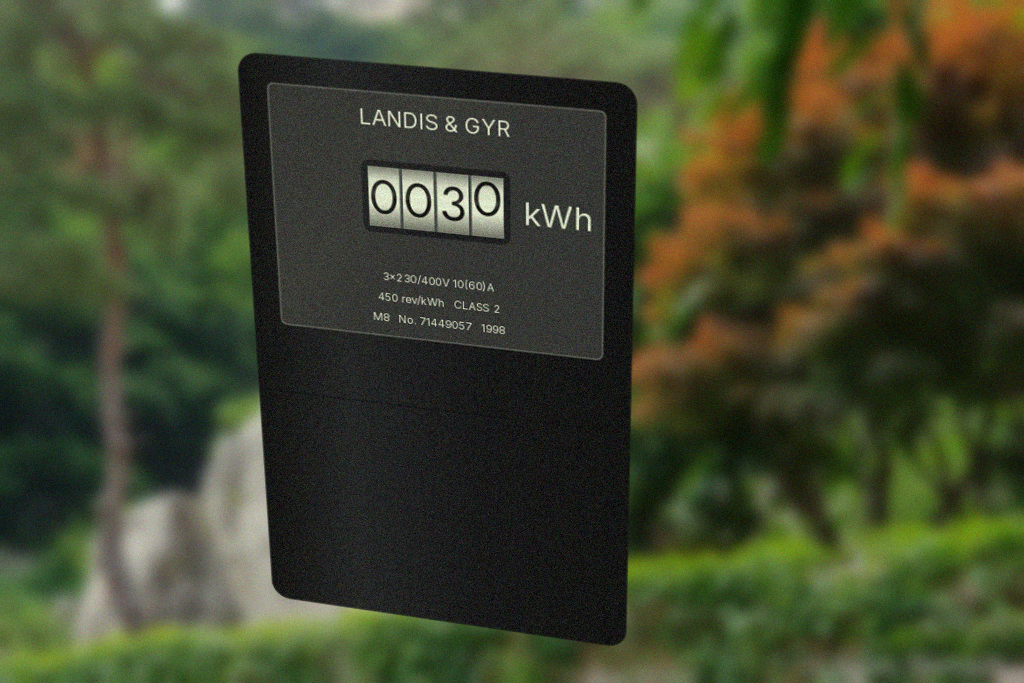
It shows value=30 unit=kWh
